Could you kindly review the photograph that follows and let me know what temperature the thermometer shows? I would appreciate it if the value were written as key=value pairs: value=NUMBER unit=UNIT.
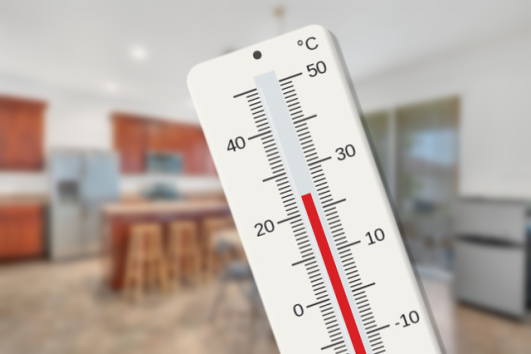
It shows value=24 unit=°C
